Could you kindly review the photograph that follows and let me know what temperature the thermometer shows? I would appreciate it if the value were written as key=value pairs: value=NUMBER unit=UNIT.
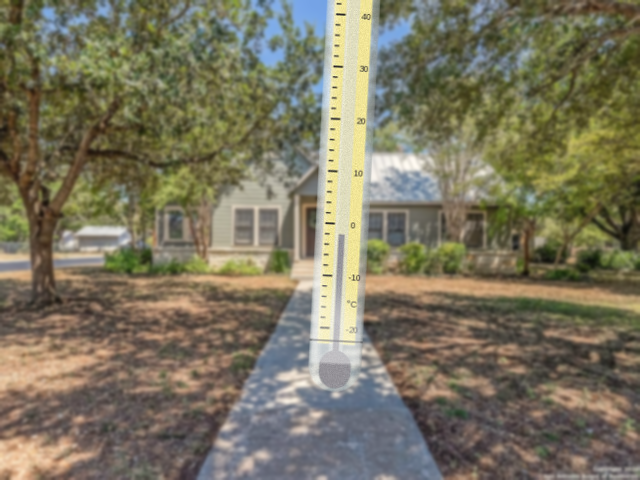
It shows value=-2 unit=°C
